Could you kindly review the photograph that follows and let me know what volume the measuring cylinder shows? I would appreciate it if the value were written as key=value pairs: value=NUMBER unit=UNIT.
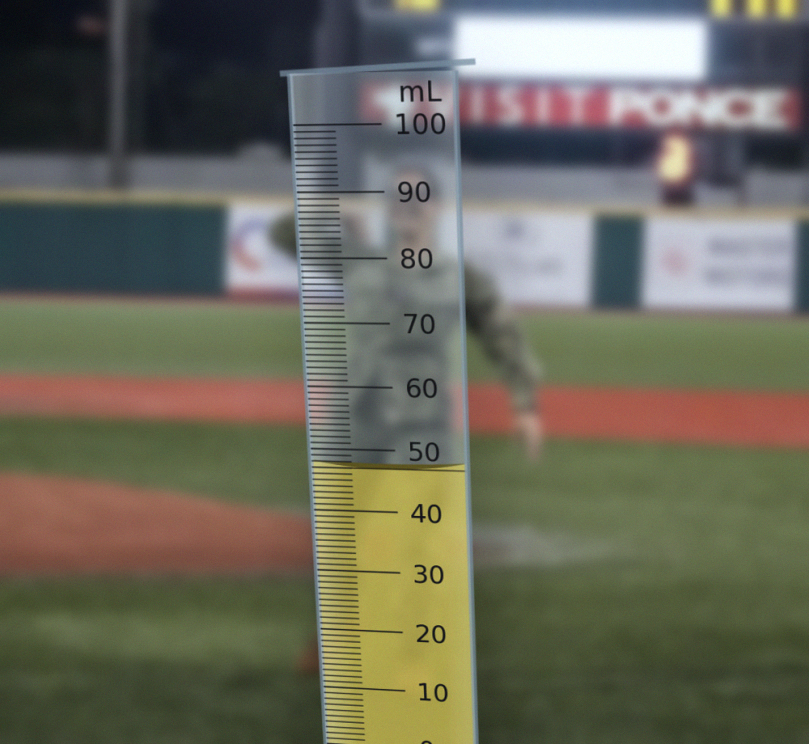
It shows value=47 unit=mL
